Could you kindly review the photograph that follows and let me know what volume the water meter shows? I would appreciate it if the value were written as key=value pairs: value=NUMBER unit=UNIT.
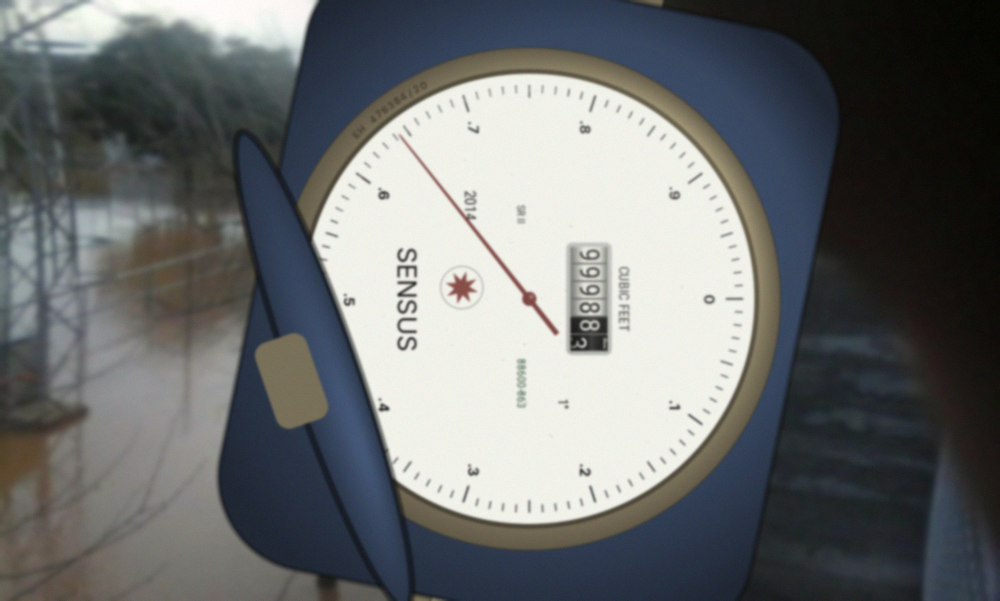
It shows value=999882.64 unit=ft³
